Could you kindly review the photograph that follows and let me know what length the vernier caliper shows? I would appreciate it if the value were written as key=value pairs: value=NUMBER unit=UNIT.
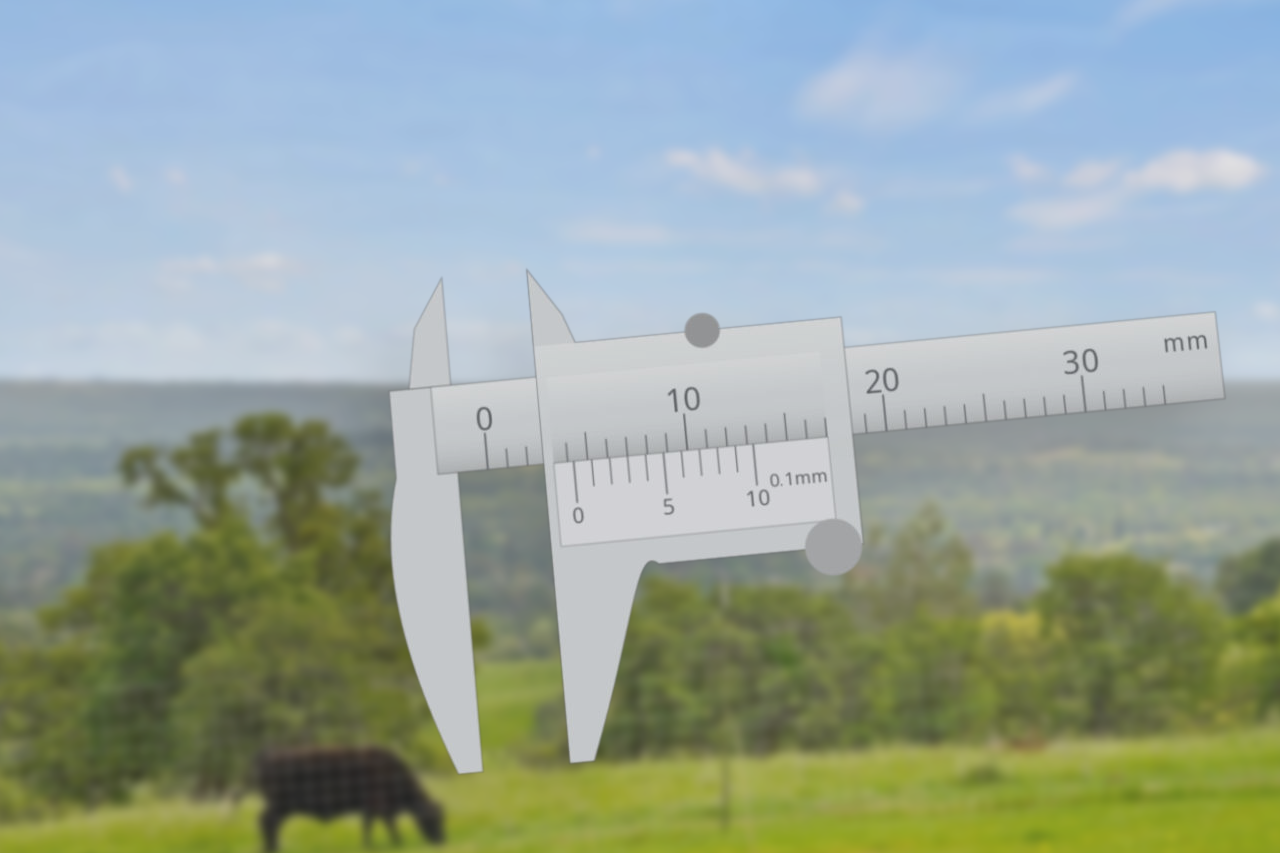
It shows value=4.3 unit=mm
